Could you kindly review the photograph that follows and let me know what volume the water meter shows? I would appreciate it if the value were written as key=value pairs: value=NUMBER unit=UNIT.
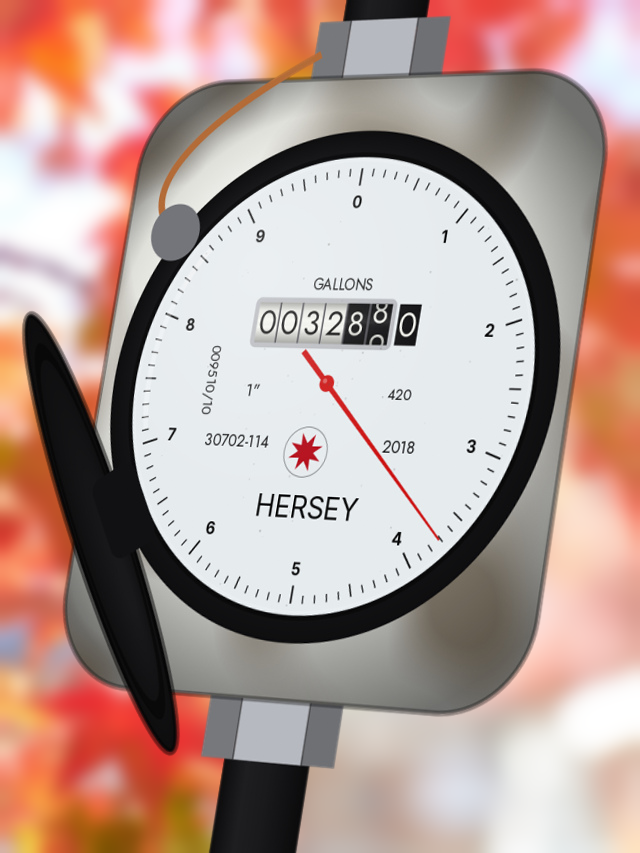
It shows value=32883.7 unit=gal
